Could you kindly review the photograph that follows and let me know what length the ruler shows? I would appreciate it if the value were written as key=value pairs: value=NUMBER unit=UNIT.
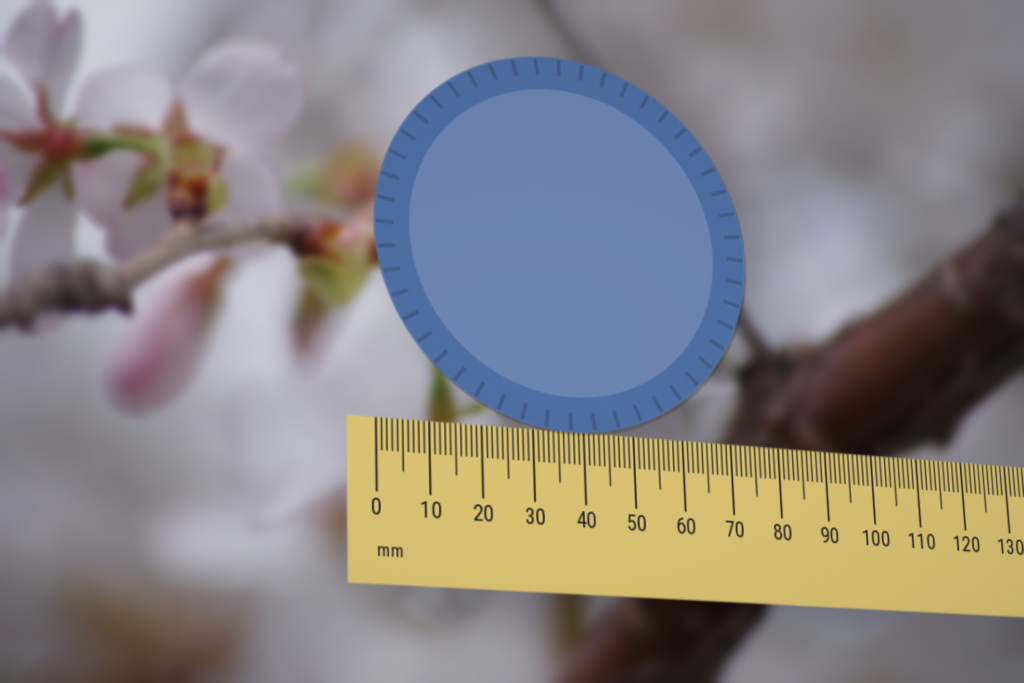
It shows value=75 unit=mm
